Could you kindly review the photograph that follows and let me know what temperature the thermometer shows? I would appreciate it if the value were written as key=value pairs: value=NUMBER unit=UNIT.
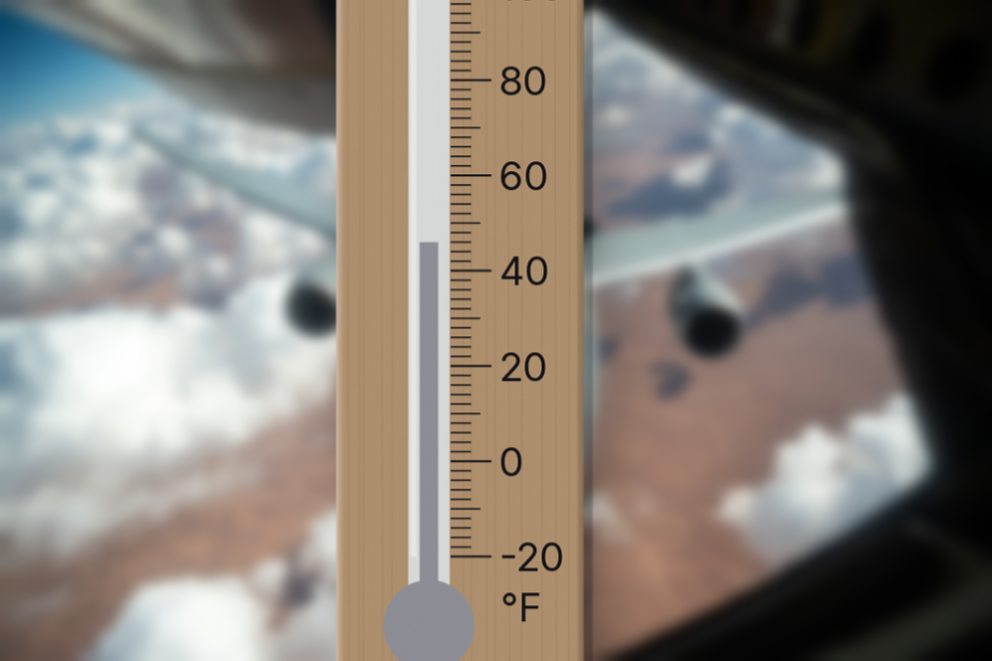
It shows value=46 unit=°F
